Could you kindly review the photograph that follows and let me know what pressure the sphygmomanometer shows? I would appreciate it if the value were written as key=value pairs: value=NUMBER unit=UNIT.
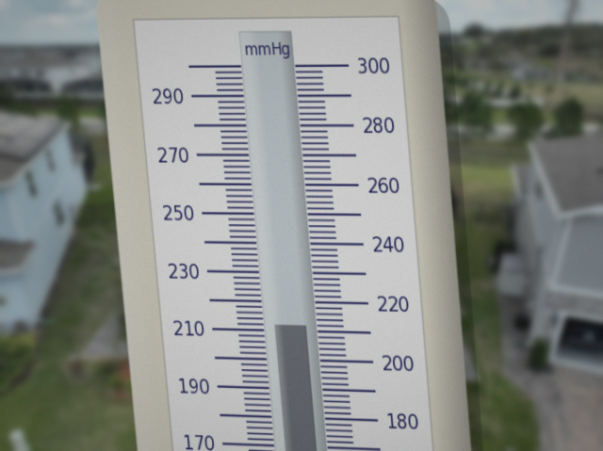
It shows value=212 unit=mmHg
